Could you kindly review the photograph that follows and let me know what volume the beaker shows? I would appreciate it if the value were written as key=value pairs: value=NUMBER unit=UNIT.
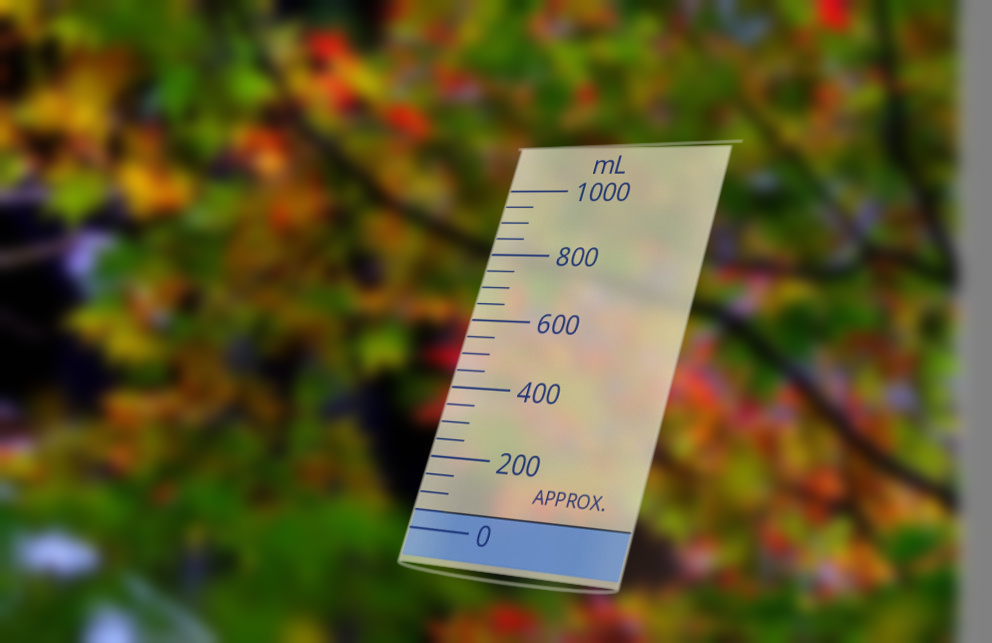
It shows value=50 unit=mL
